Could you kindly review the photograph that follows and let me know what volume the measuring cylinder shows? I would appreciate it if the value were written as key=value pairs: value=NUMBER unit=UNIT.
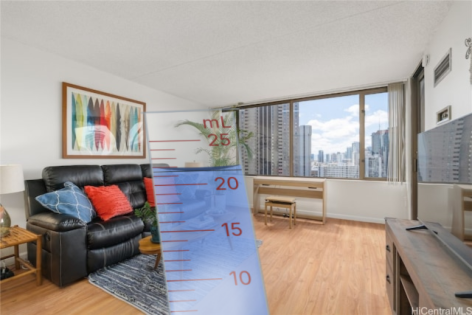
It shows value=21.5 unit=mL
